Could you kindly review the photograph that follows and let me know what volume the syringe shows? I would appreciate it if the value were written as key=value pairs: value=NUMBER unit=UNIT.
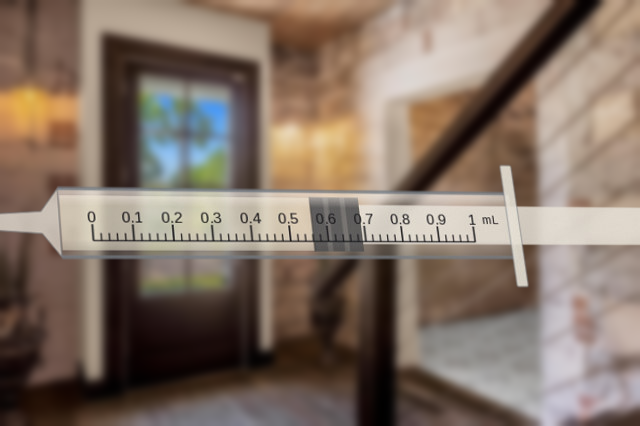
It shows value=0.56 unit=mL
